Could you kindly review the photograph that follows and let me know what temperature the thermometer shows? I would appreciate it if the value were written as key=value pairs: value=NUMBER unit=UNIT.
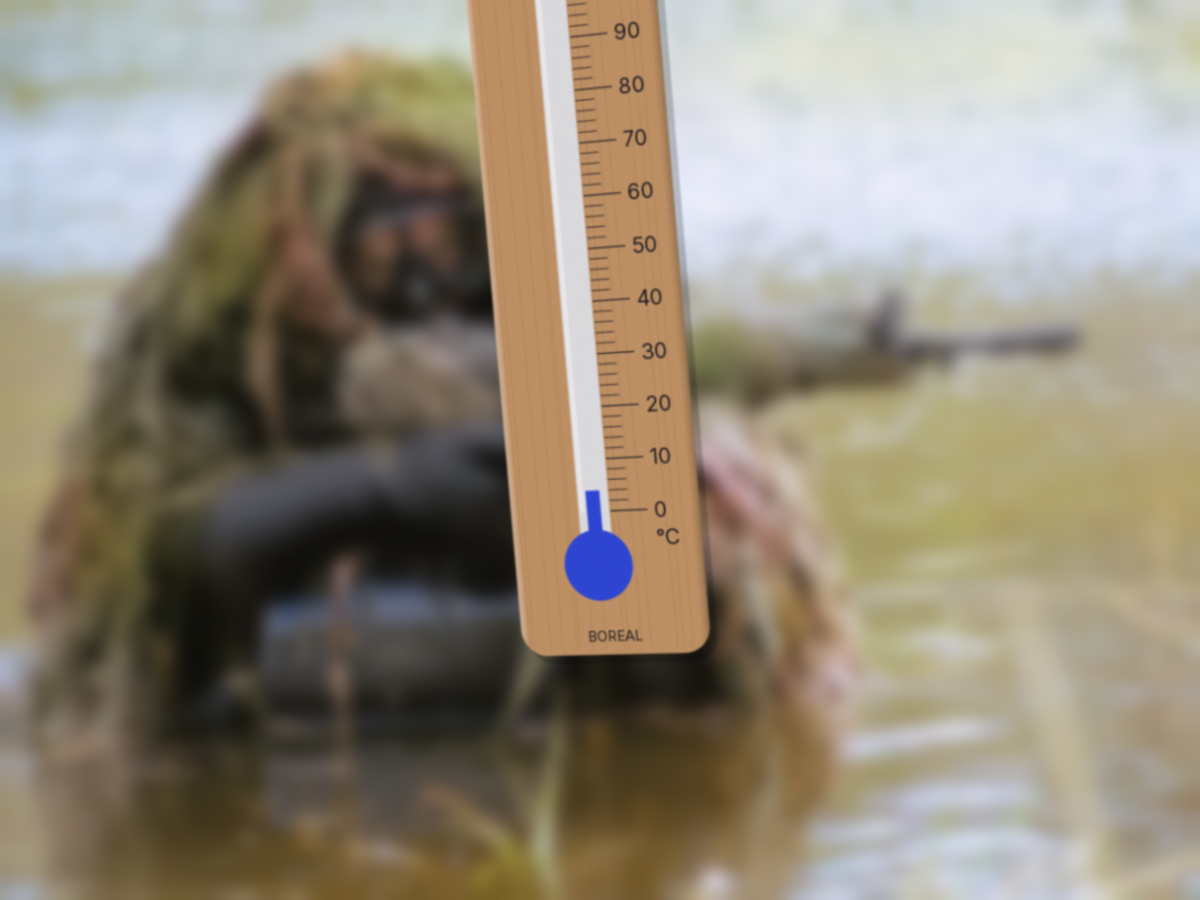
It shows value=4 unit=°C
